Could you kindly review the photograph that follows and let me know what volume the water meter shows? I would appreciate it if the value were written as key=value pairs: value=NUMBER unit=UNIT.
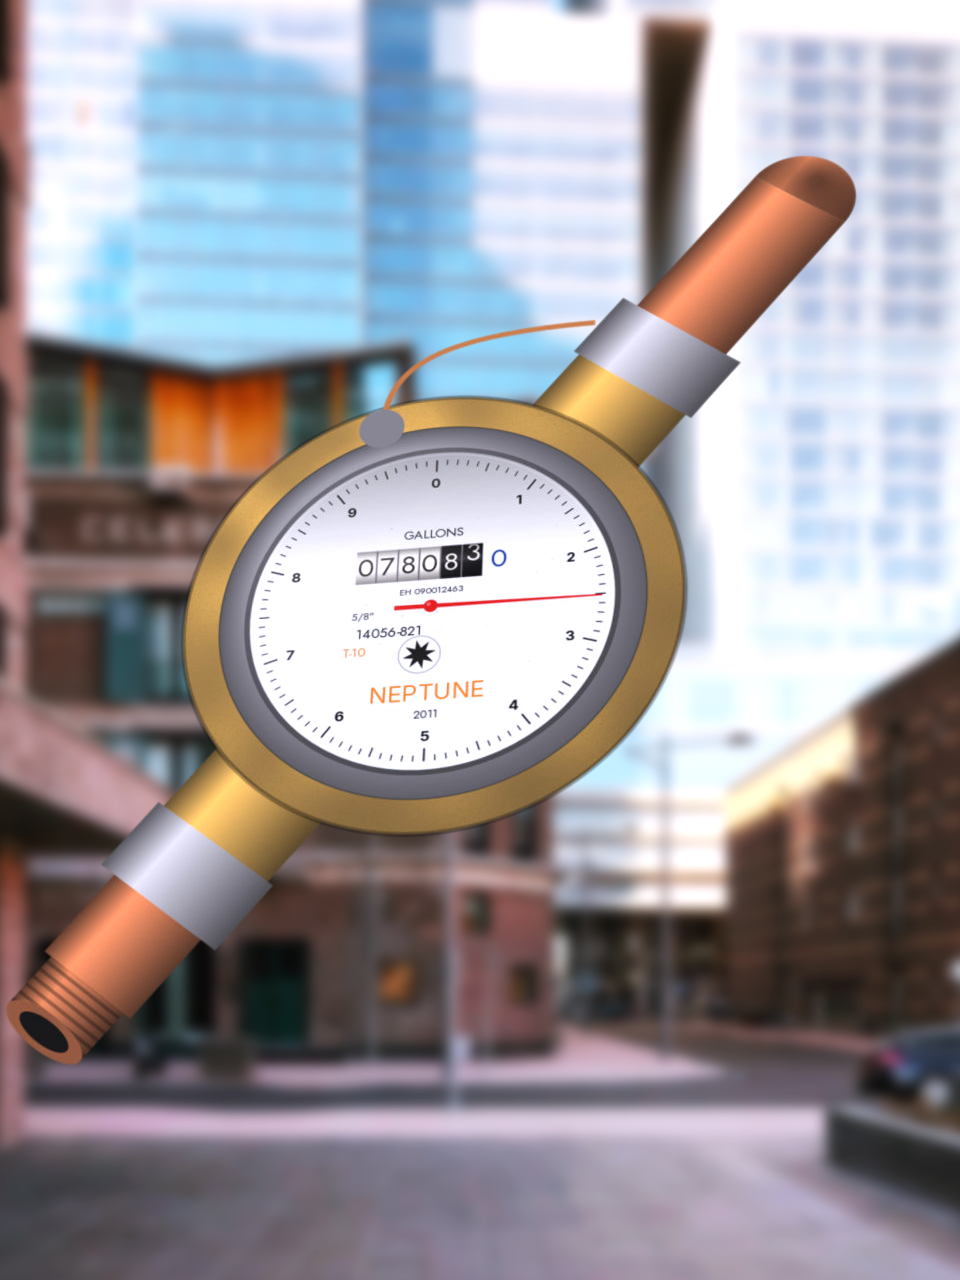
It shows value=780832.5 unit=gal
